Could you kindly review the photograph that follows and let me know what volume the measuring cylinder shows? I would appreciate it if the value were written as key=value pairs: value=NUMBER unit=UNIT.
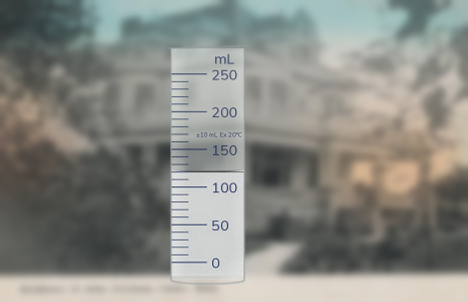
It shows value=120 unit=mL
